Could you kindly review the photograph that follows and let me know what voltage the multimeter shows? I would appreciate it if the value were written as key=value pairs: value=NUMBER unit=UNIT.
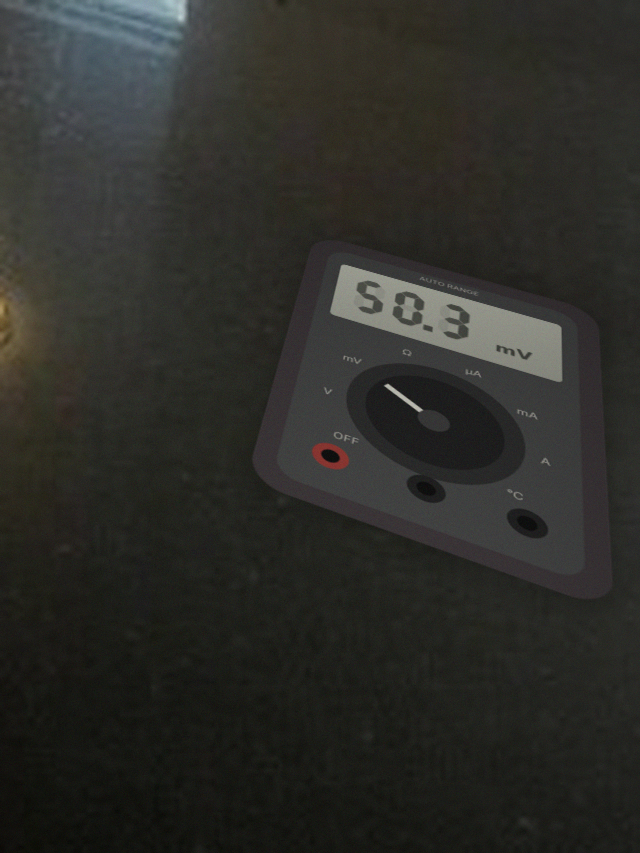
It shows value=50.3 unit=mV
